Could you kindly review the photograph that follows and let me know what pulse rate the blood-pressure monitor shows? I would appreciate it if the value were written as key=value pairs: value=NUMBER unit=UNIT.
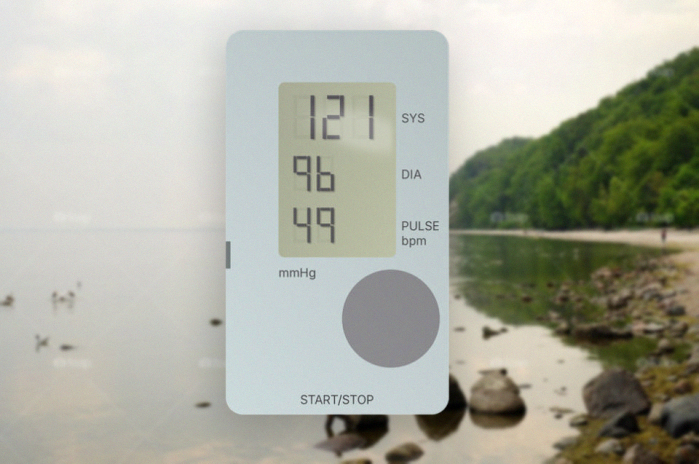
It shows value=49 unit=bpm
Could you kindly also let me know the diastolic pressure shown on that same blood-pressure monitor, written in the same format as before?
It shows value=96 unit=mmHg
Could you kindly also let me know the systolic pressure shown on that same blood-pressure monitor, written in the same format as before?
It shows value=121 unit=mmHg
